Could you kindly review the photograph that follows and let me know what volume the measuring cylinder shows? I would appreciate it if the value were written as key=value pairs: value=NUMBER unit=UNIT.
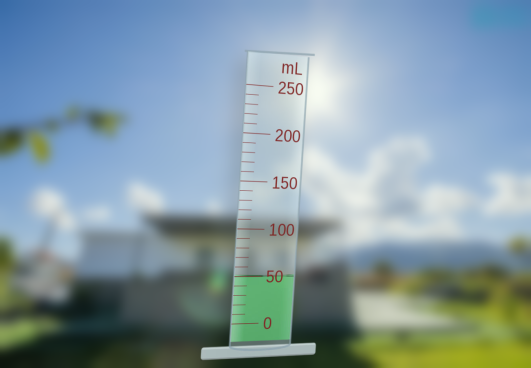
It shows value=50 unit=mL
